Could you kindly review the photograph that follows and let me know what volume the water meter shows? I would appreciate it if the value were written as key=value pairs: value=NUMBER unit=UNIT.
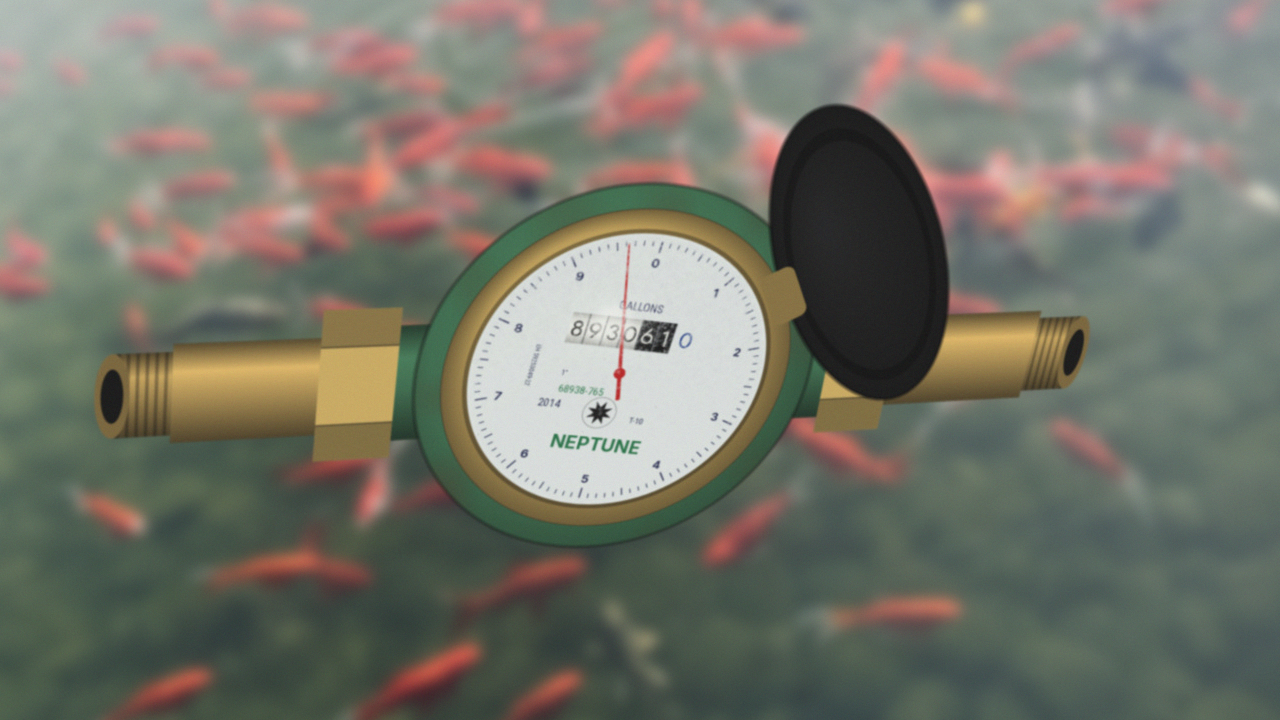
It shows value=8930609.6 unit=gal
